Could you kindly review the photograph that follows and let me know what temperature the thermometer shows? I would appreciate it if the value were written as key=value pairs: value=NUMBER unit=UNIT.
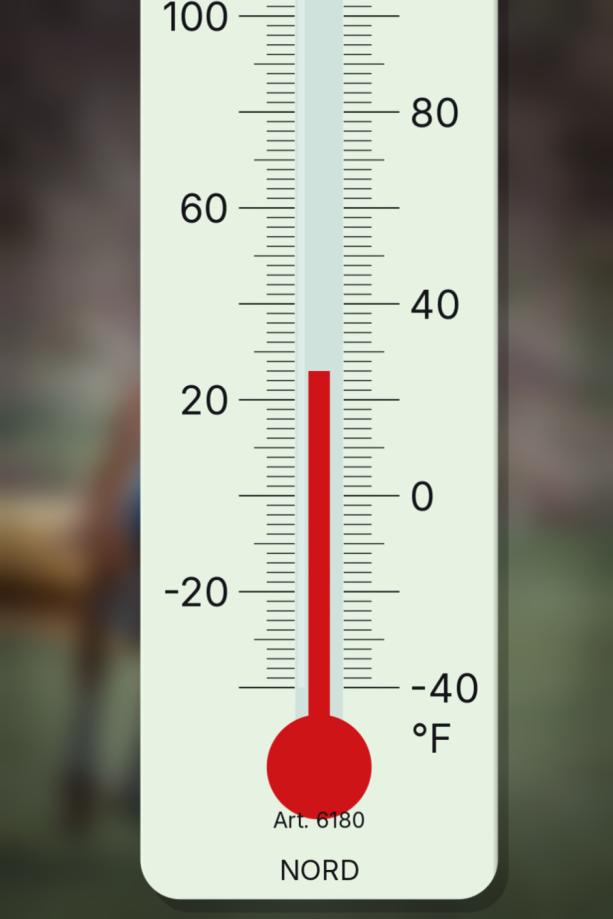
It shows value=26 unit=°F
